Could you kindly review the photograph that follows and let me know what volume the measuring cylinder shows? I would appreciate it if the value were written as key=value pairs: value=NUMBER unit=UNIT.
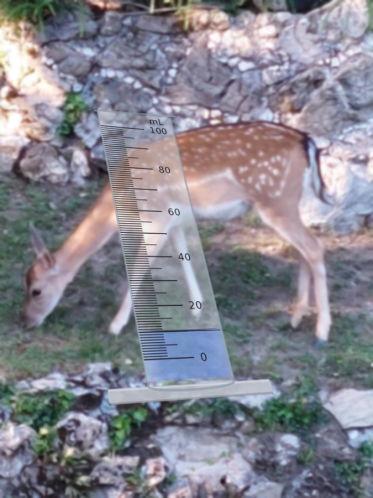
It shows value=10 unit=mL
